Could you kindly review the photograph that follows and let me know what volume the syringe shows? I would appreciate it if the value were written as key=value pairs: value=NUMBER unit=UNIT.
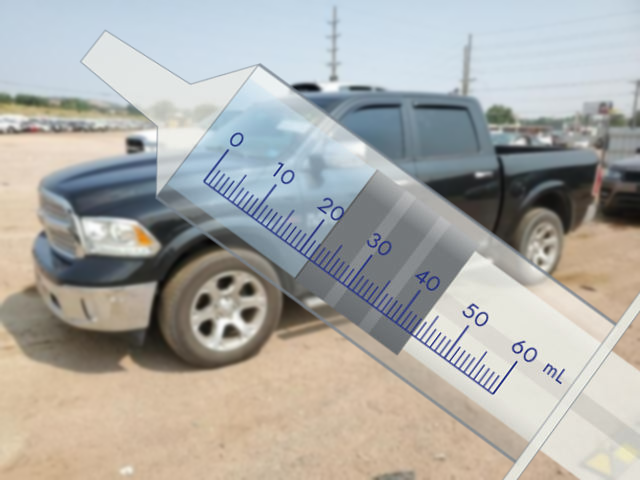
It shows value=22 unit=mL
